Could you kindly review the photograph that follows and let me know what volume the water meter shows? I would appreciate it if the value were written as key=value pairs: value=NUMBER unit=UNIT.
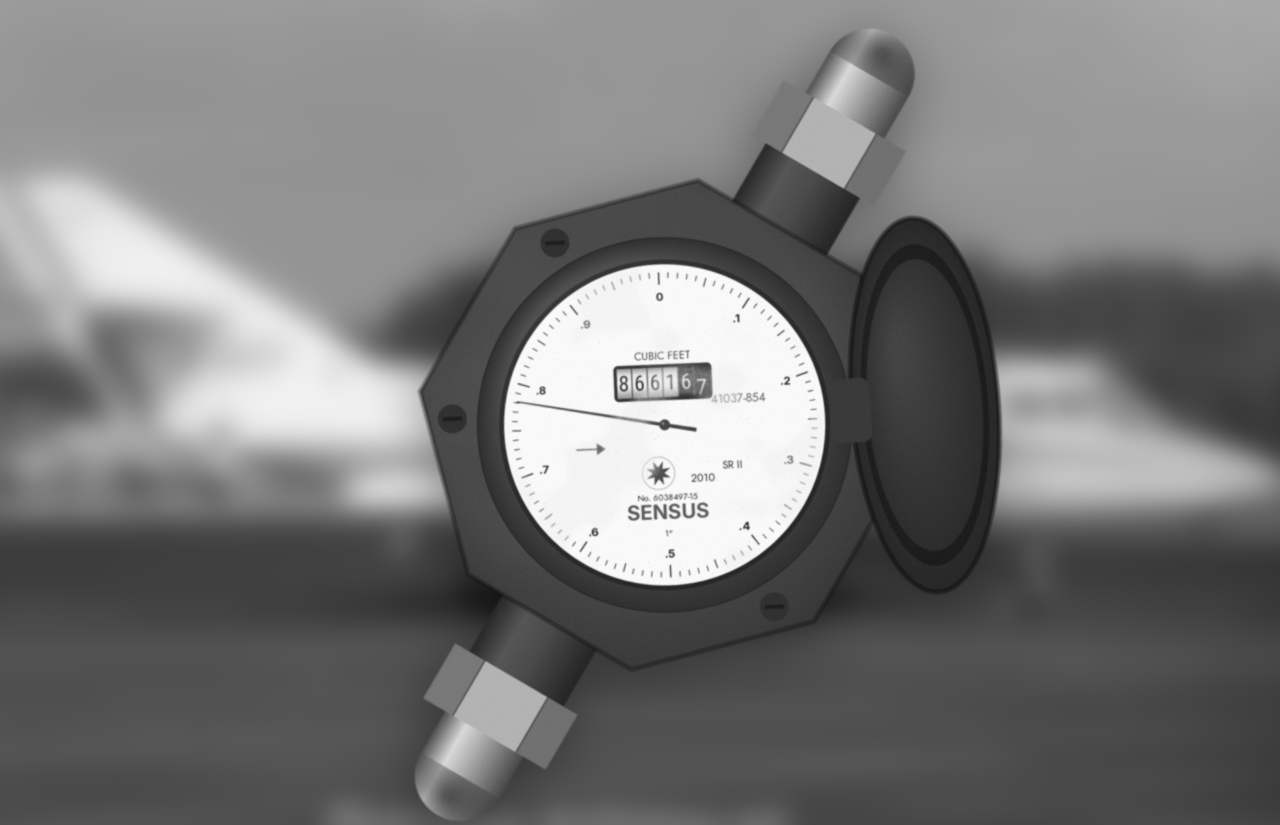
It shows value=866166.78 unit=ft³
